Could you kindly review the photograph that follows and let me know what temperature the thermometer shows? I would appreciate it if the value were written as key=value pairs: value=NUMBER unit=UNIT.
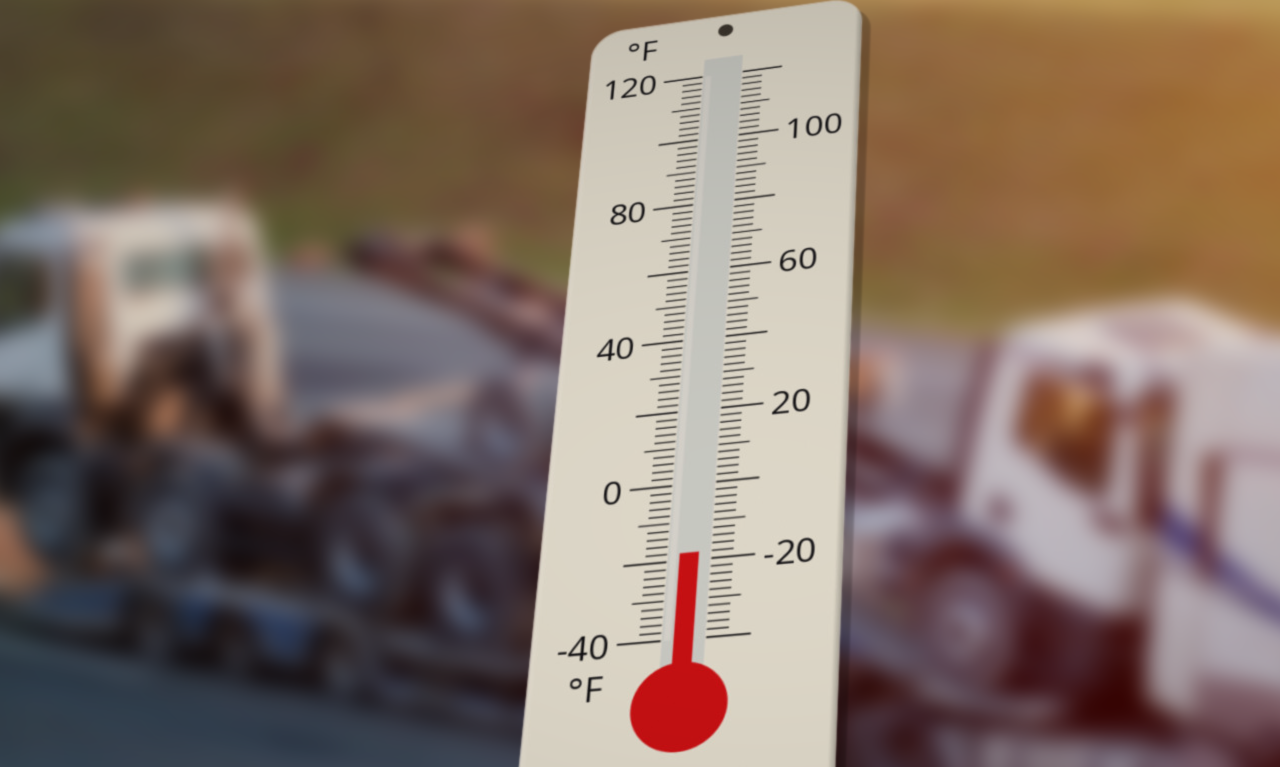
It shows value=-18 unit=°F
